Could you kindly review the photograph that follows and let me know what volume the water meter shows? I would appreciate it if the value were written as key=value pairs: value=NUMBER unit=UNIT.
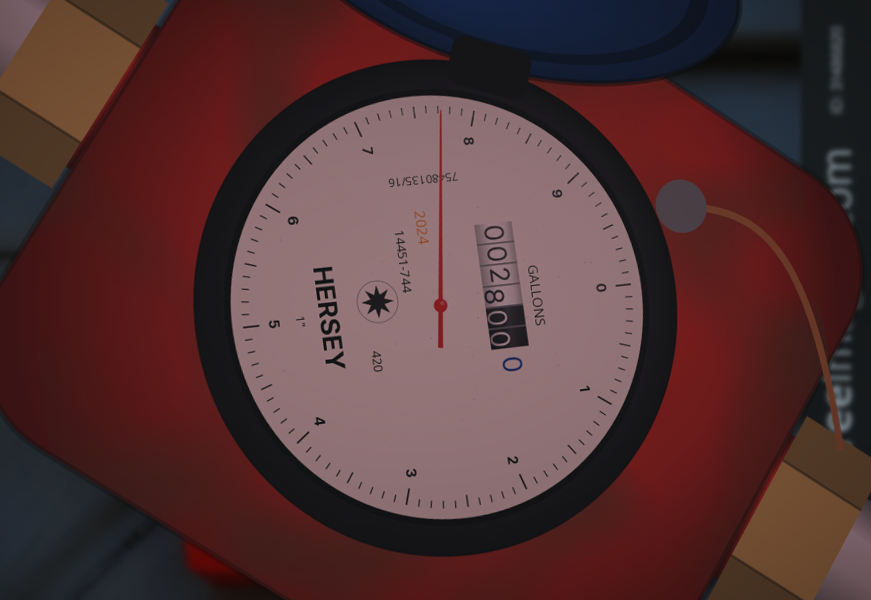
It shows value=27997.7 unit=gal
